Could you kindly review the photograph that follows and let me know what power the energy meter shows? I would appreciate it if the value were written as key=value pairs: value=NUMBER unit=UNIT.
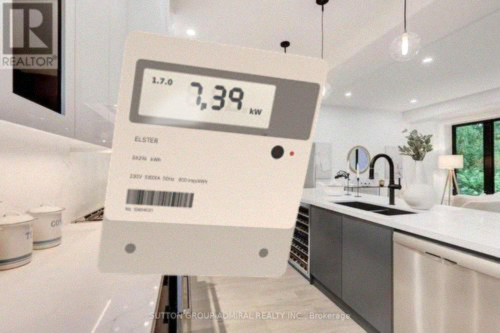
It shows value=7.39 unit=kW
